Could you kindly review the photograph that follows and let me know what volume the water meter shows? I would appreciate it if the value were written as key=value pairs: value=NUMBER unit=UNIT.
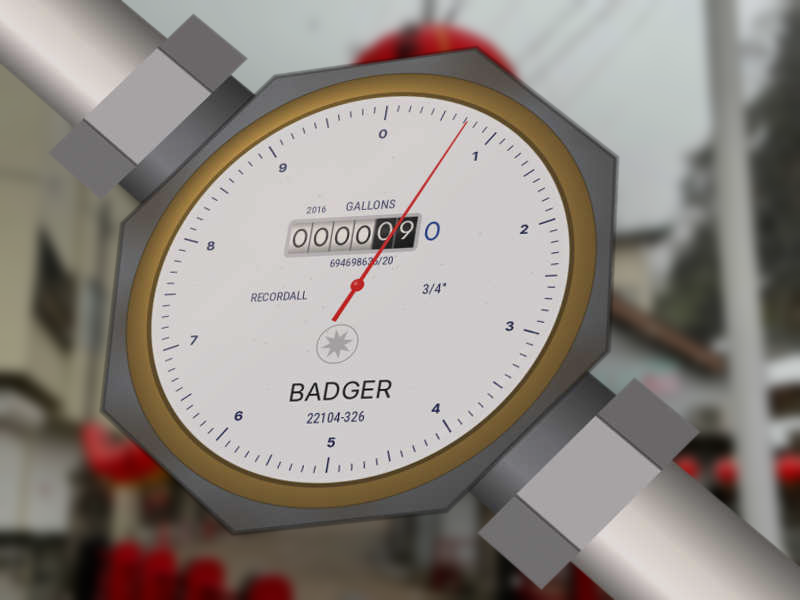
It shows value=90.7 unit=gal
